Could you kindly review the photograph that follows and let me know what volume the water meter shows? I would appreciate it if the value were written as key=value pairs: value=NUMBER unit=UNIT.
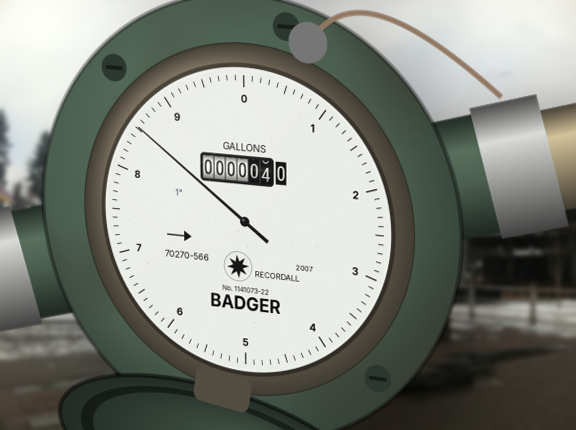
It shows value=38.5 unit=gal
